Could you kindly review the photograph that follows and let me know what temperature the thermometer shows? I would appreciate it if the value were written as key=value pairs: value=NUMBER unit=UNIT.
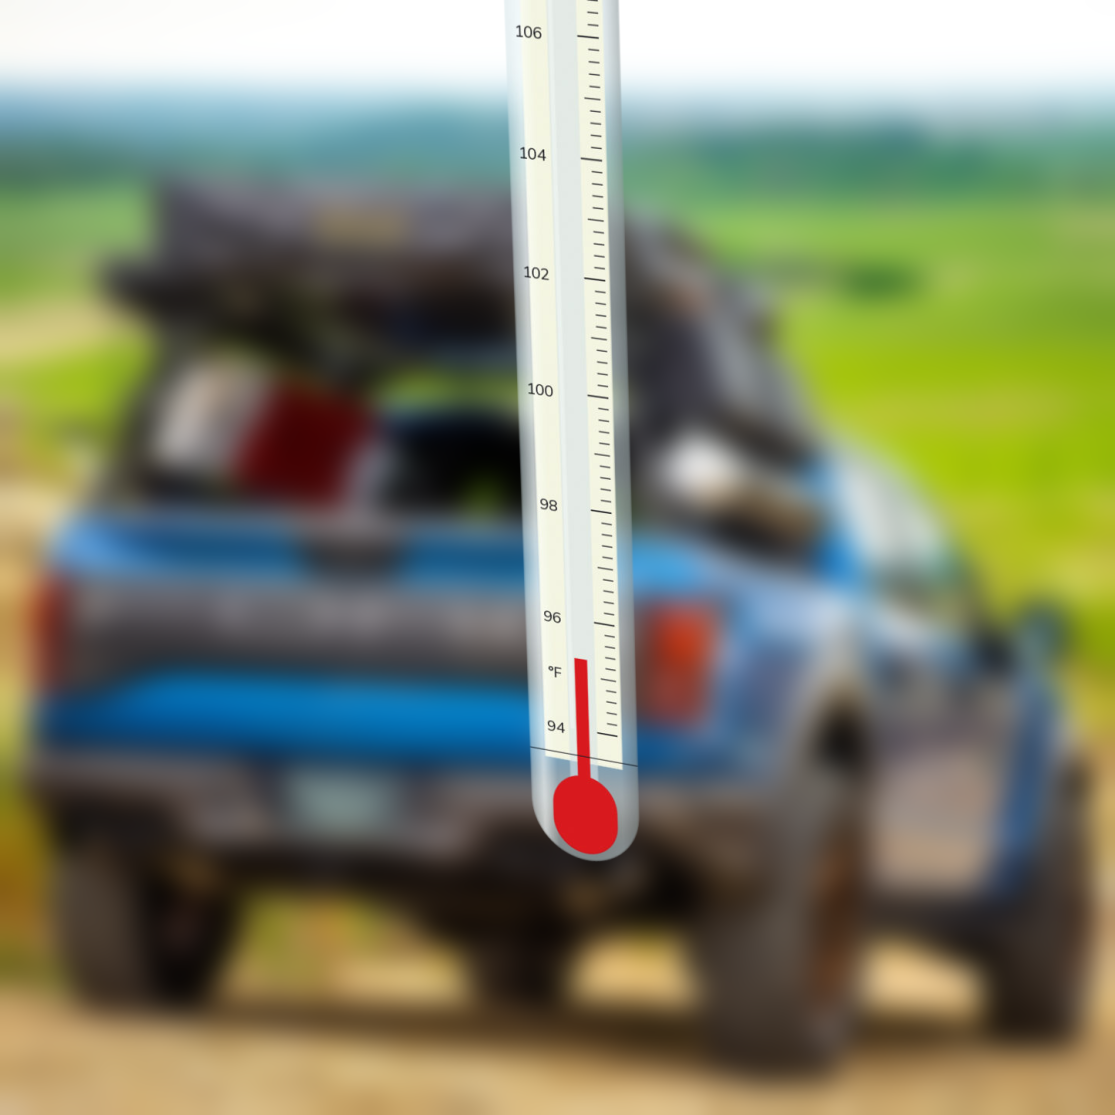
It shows value=95.3 unit=°F
